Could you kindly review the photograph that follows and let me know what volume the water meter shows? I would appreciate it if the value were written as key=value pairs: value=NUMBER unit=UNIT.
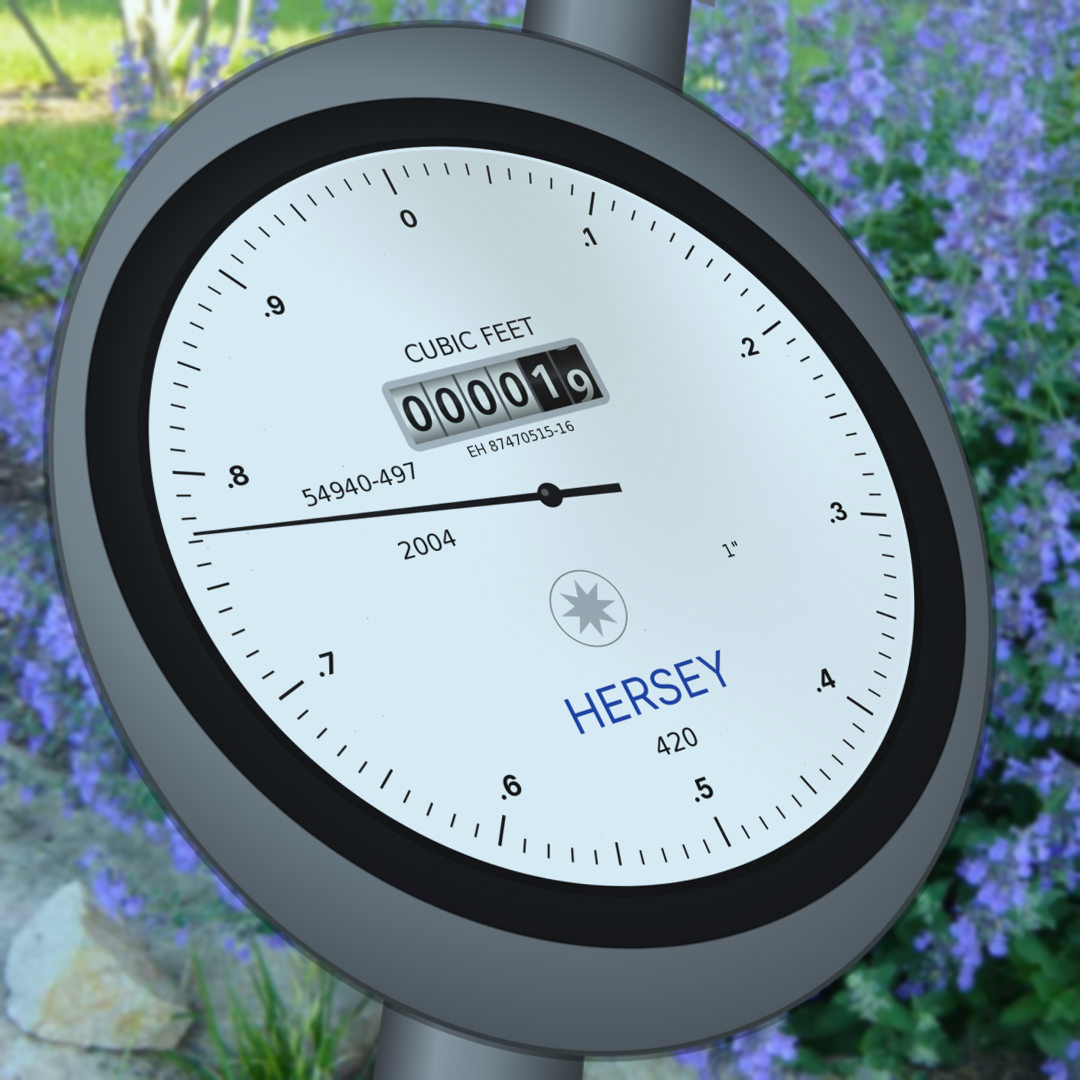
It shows value=18.77 unit=ft³
